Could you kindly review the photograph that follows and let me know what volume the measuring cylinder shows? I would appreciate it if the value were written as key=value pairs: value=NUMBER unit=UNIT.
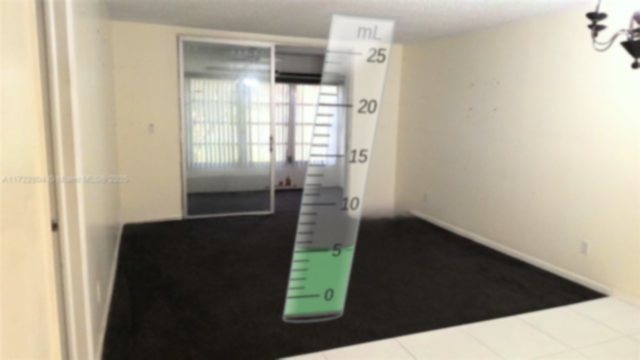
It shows value=5 unit=mL
